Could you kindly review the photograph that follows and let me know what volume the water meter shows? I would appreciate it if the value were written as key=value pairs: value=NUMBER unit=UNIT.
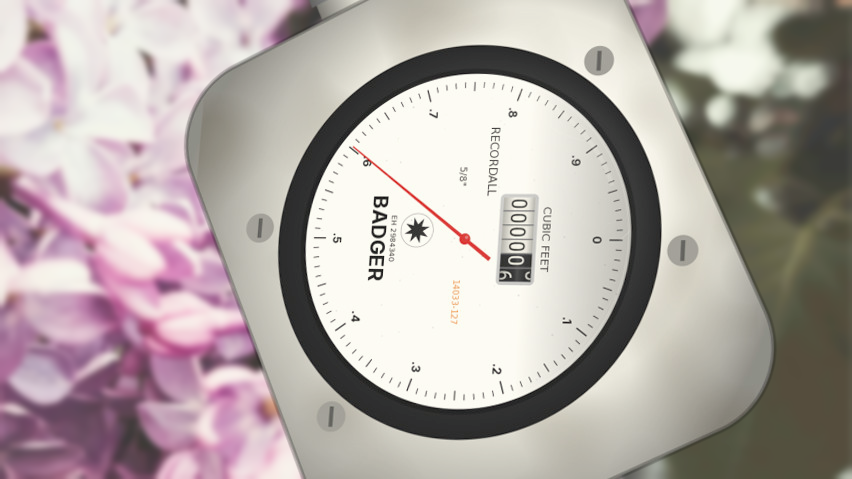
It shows value=5.60 unit=ft³
